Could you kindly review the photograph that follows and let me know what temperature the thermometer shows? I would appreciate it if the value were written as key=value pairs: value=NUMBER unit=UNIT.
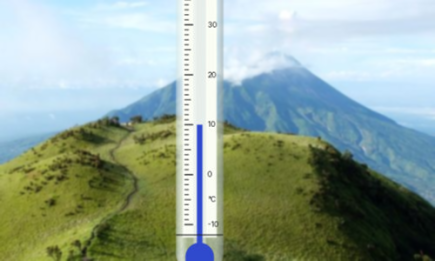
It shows value=10 unit=°C
